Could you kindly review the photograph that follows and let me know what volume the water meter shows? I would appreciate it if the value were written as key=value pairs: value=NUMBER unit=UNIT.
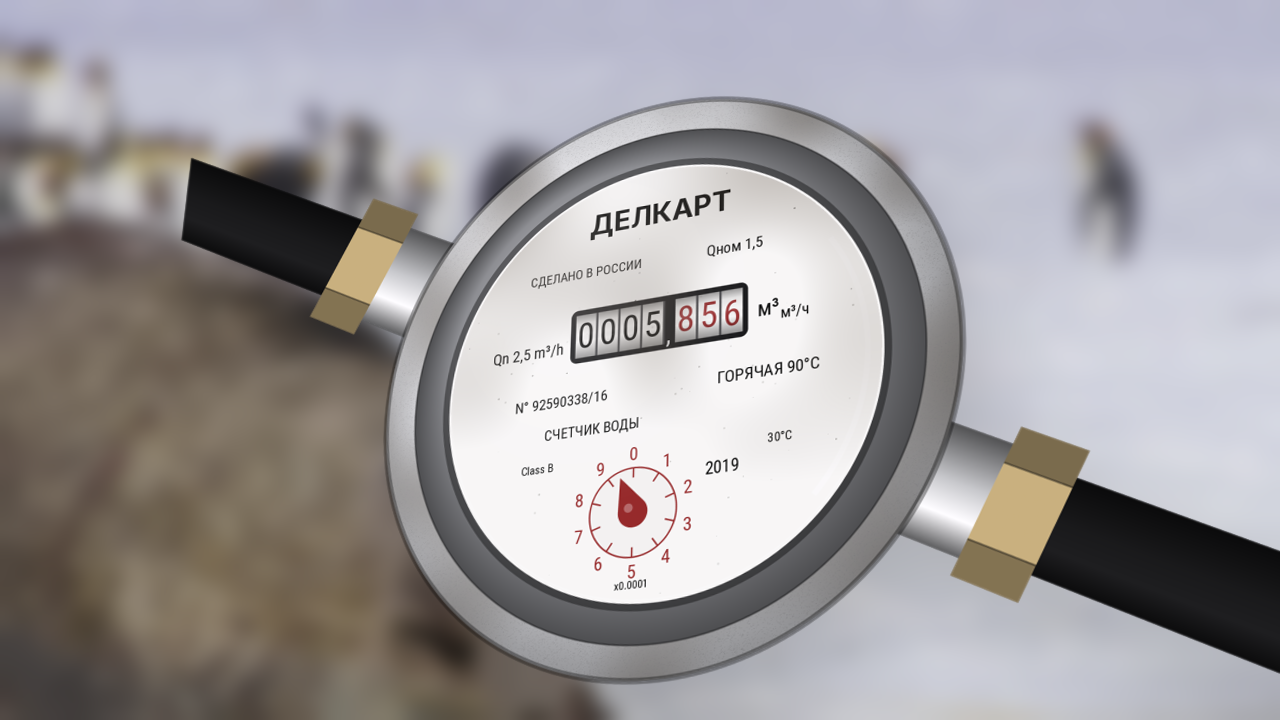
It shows value=5.8559 unit=m³
